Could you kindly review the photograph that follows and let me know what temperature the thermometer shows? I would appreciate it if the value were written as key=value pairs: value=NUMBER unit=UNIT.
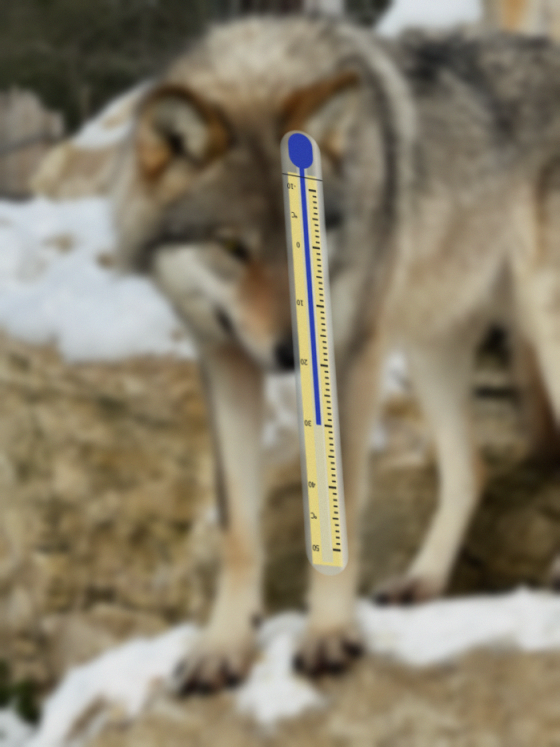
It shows value=30 unit=°C
